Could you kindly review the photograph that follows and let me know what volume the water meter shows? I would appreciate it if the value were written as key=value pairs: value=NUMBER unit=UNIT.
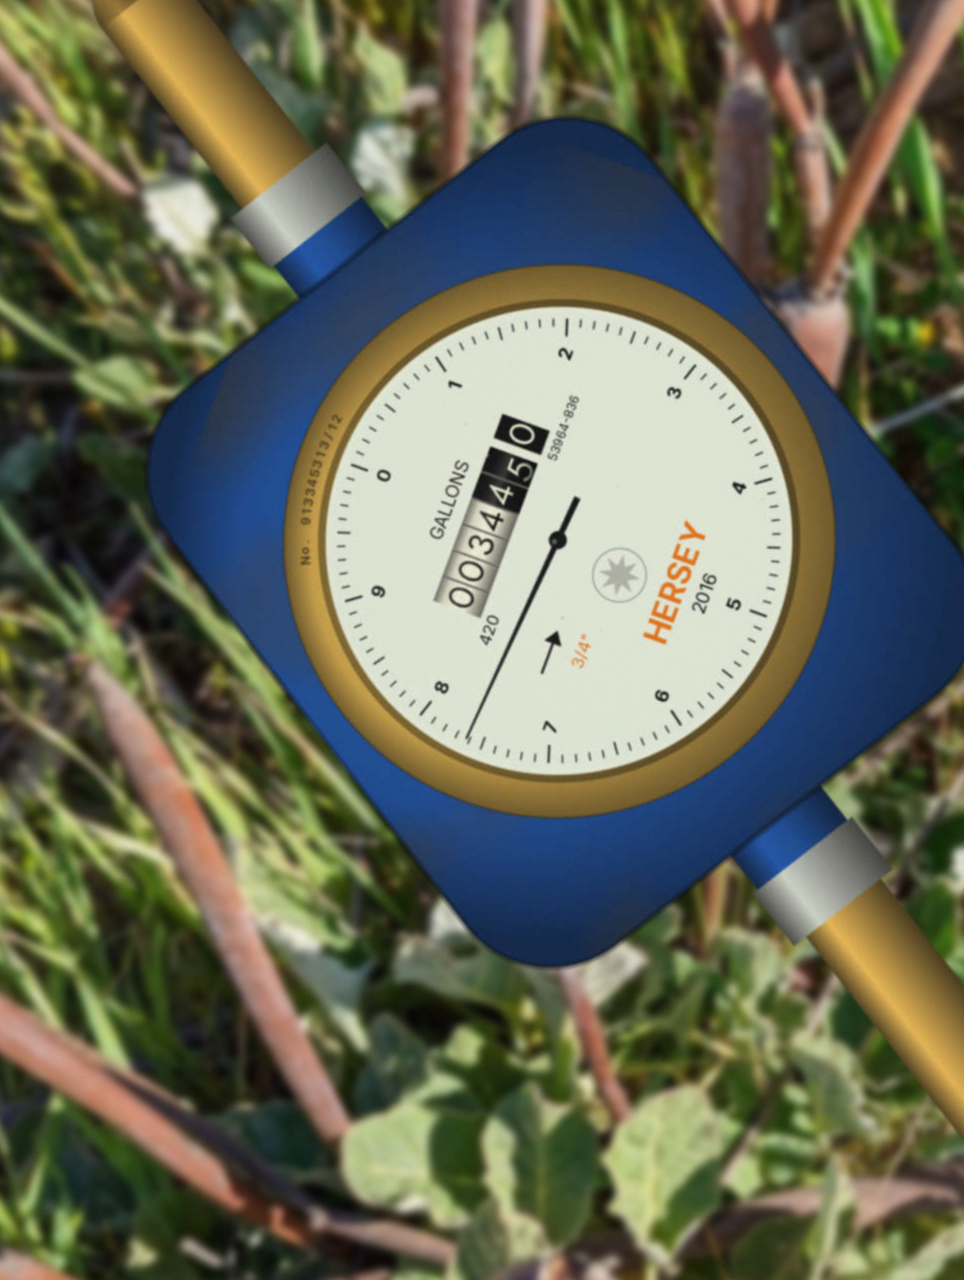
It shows value=34447.6 unit=gal
